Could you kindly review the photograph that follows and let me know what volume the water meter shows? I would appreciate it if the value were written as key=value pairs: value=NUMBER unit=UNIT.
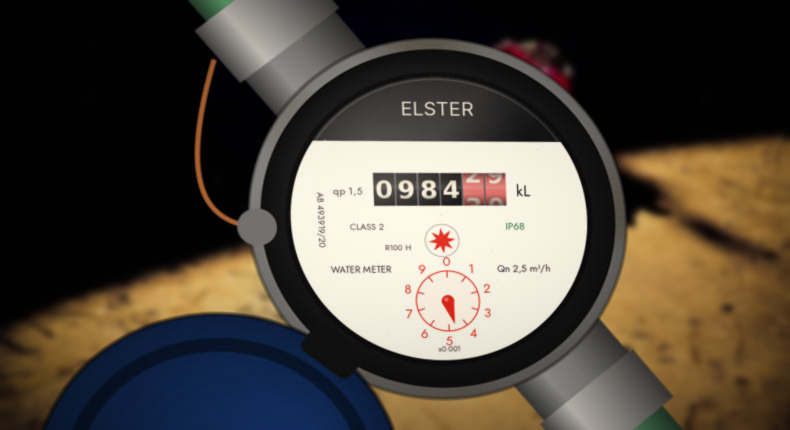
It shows value=984.294 unit=kL
